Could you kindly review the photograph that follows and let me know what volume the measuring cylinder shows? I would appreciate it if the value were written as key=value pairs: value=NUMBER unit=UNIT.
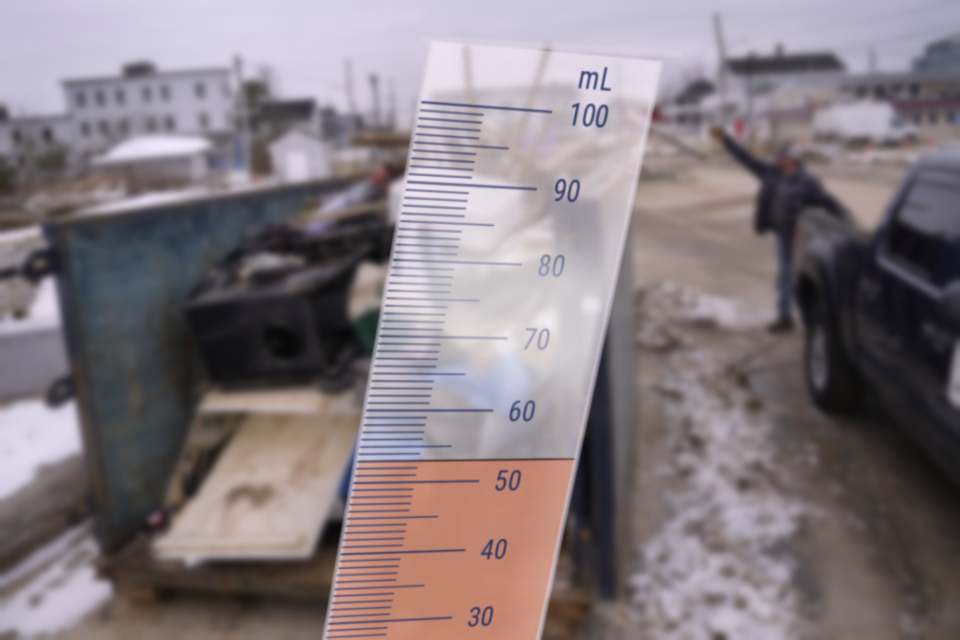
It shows value=53 unit=mL
